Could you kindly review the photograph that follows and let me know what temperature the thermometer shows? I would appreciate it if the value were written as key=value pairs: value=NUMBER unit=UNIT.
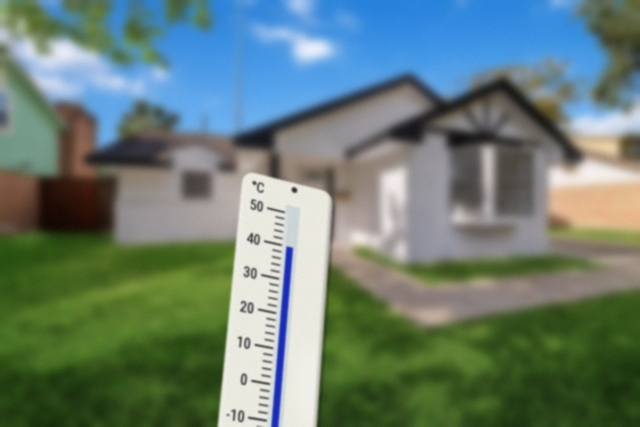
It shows value=40 unit=°C
